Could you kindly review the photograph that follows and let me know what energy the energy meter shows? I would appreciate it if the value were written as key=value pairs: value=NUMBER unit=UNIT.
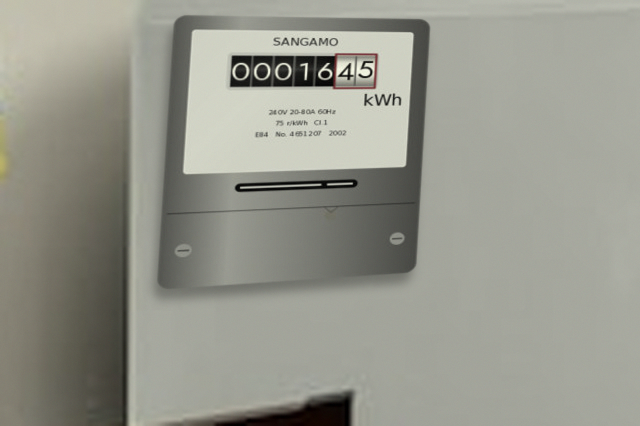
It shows value=16.45 unit=kWh
